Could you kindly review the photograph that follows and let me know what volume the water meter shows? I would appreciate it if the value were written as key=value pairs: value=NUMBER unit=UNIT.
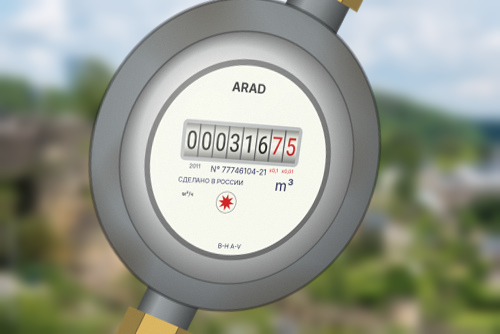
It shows value=316.75 unit=m³
